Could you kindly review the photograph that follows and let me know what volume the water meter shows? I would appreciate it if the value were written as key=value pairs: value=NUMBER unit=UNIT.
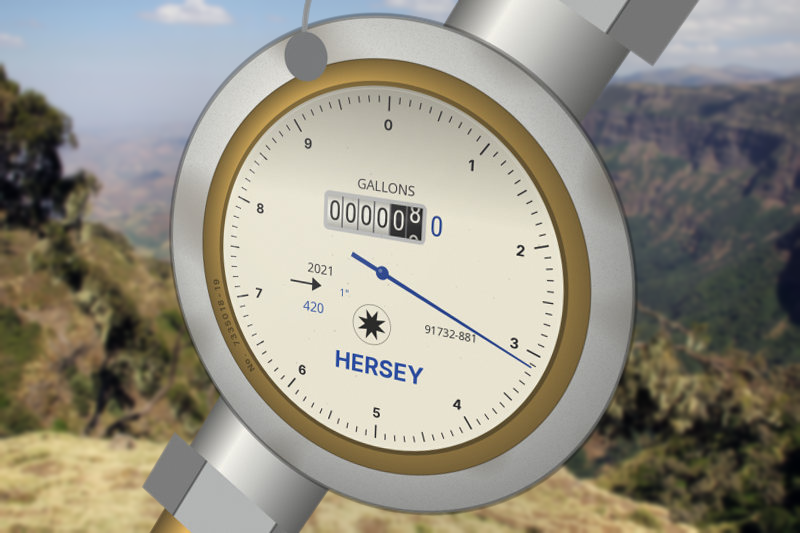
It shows value=83.1 unit=gal
